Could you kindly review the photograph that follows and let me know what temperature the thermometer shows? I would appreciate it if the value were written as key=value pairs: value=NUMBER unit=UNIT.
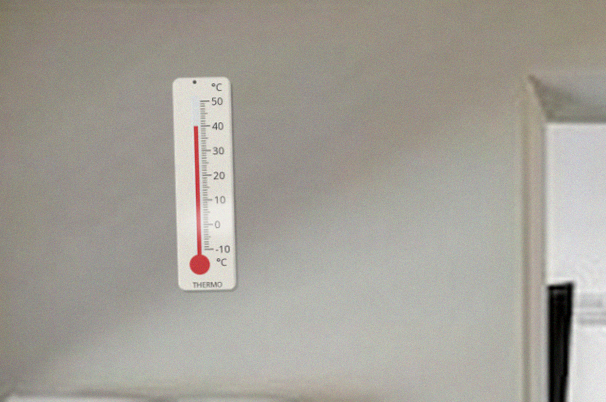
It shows value=40 unit=°C
